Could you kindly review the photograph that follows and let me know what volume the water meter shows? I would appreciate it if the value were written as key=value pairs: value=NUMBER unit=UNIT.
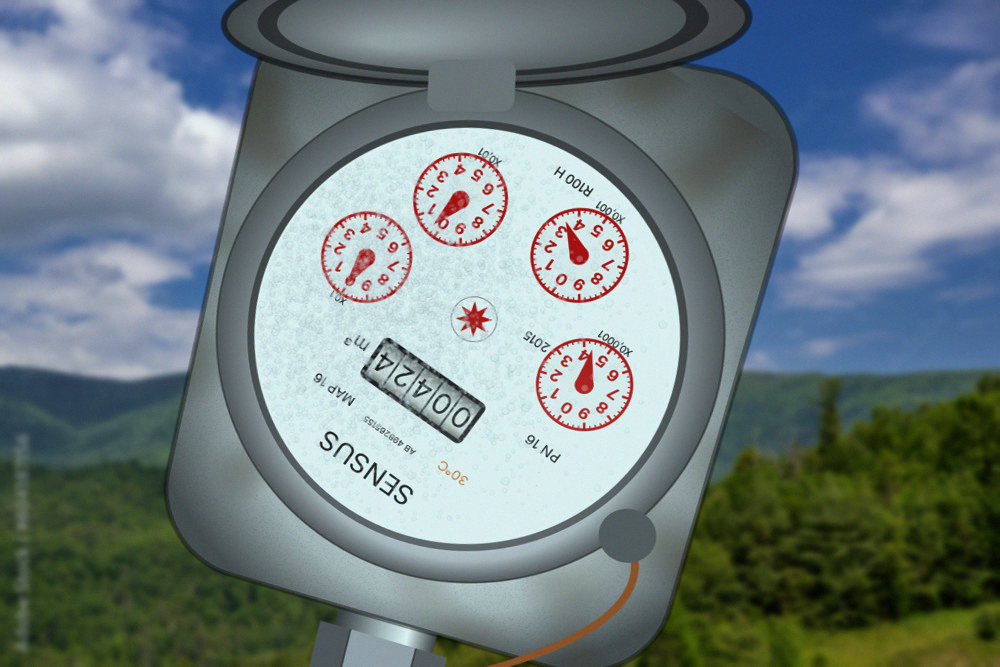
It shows value=424.0034 unit=m³
